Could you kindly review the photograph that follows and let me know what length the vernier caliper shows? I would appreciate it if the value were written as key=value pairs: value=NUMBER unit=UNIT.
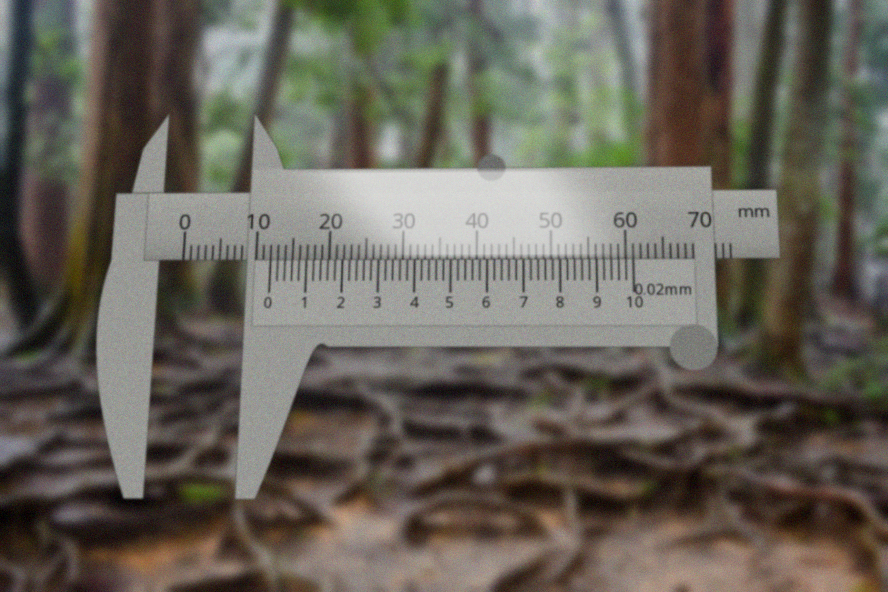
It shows value=12.0 unit=mm
